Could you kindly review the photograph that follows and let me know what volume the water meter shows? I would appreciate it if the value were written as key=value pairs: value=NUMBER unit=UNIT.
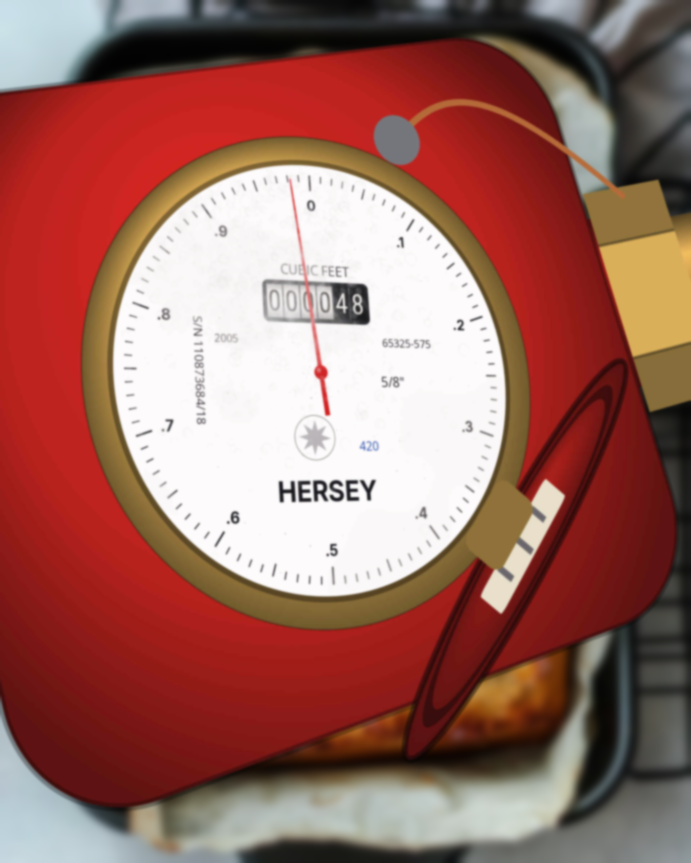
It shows value=47.98 unit=ft³
